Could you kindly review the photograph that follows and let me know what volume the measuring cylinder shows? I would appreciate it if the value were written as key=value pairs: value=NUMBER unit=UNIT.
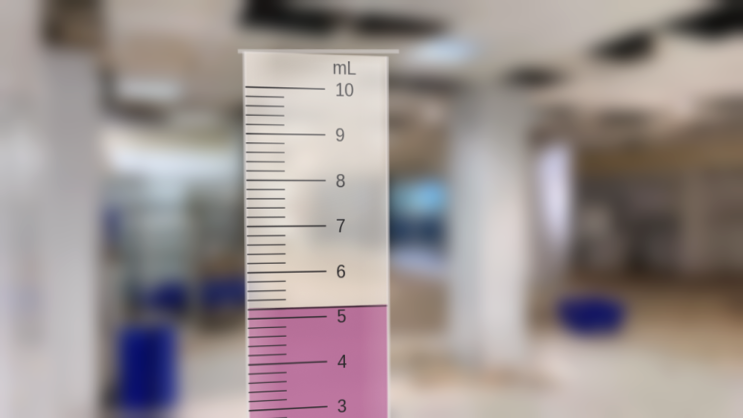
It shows value=5.2 unit=mL
